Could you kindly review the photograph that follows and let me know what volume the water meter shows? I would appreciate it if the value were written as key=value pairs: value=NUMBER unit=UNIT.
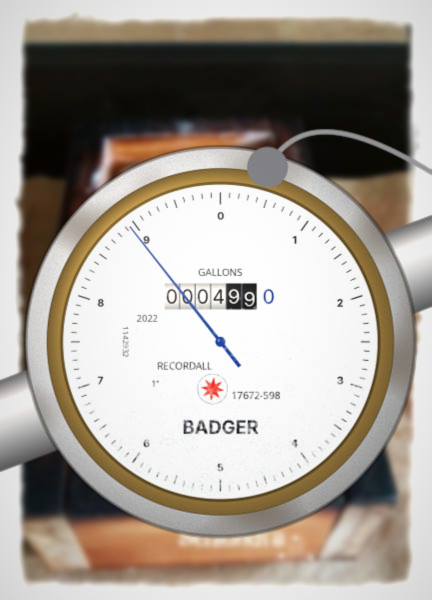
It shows value=4988.9 unit=gal
